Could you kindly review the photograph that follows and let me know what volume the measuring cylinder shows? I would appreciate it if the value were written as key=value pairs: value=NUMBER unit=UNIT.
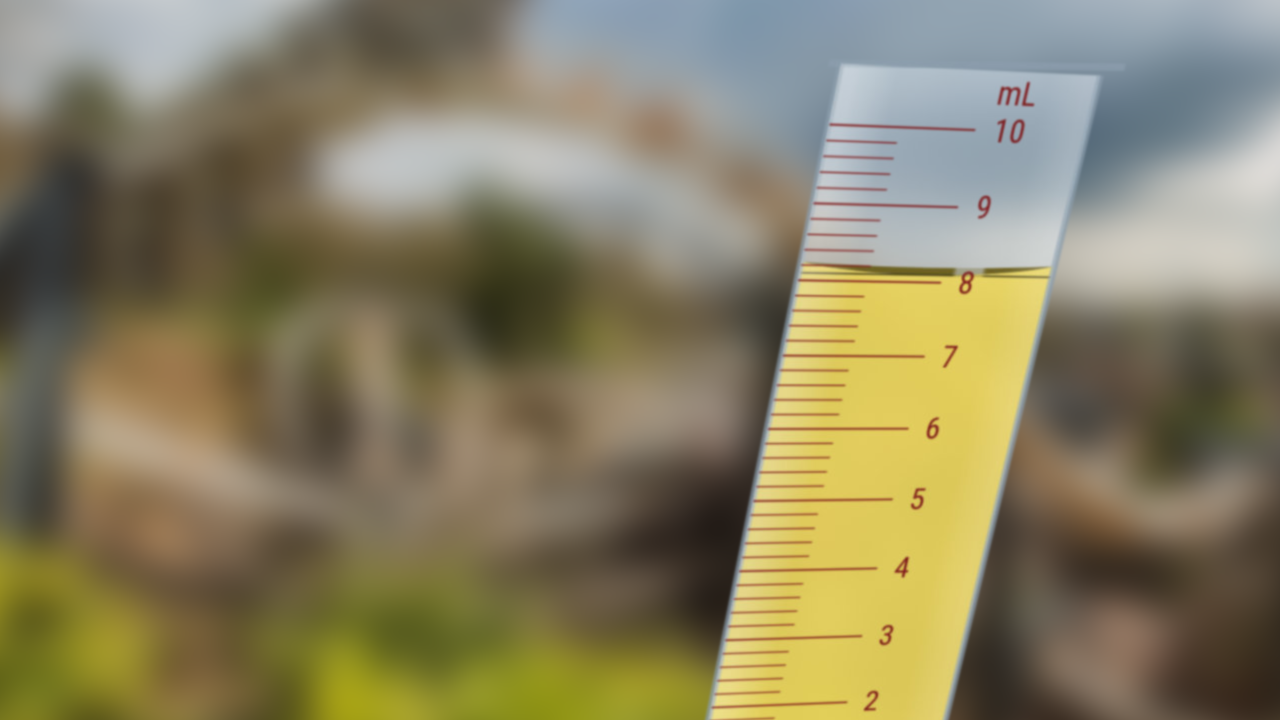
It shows value=8.1 unit=mL
